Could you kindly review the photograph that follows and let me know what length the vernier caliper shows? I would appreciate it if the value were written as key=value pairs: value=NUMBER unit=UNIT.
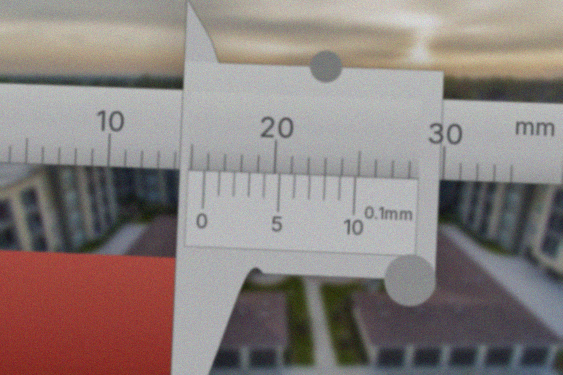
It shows value=15.8 unit=mm
